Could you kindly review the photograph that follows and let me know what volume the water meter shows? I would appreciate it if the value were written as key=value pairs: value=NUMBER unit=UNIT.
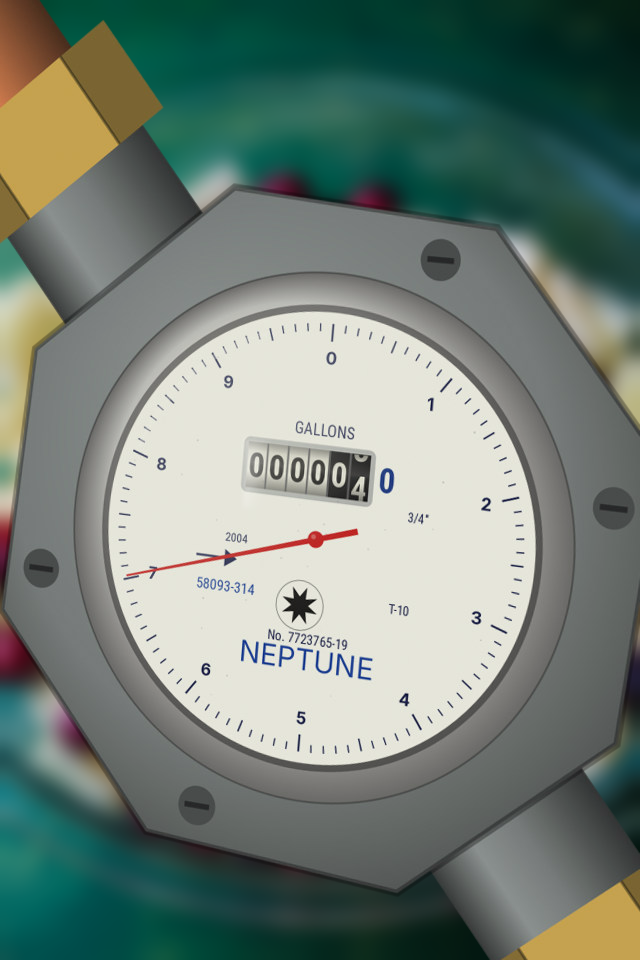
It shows value=37.0 unit=gal
